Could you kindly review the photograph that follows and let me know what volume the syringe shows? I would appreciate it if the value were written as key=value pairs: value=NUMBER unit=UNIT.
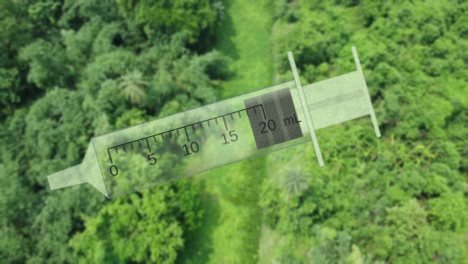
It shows value=18 unit=mL
